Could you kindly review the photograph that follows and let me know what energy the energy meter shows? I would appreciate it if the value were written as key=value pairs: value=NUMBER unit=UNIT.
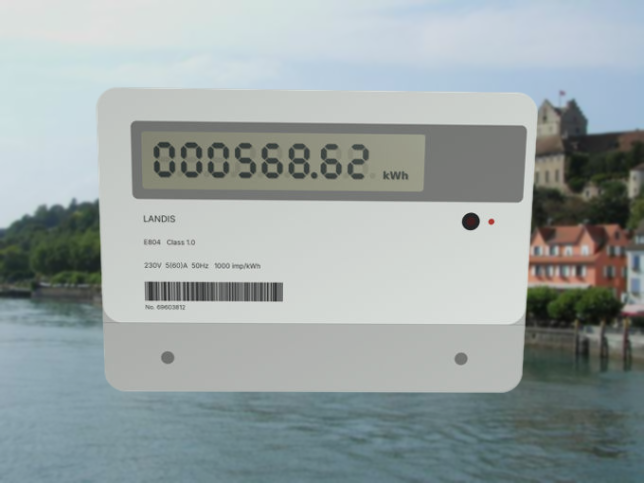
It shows value=568.62 unit=kWh
